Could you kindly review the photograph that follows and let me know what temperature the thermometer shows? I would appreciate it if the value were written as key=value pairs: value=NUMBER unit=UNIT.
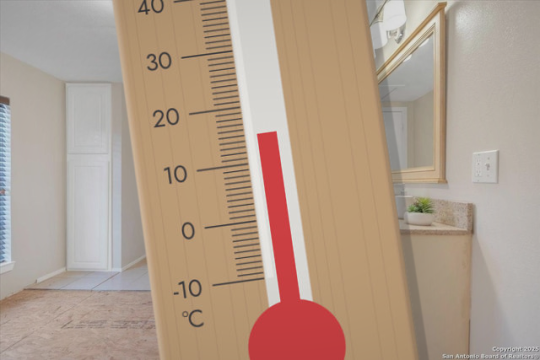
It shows value=15 unit=°C
